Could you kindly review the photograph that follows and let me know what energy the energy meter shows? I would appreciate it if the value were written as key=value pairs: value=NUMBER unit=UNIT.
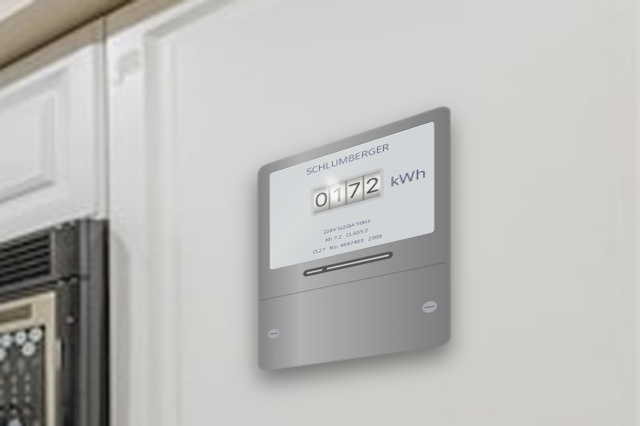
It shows value=172 unit=kWh
